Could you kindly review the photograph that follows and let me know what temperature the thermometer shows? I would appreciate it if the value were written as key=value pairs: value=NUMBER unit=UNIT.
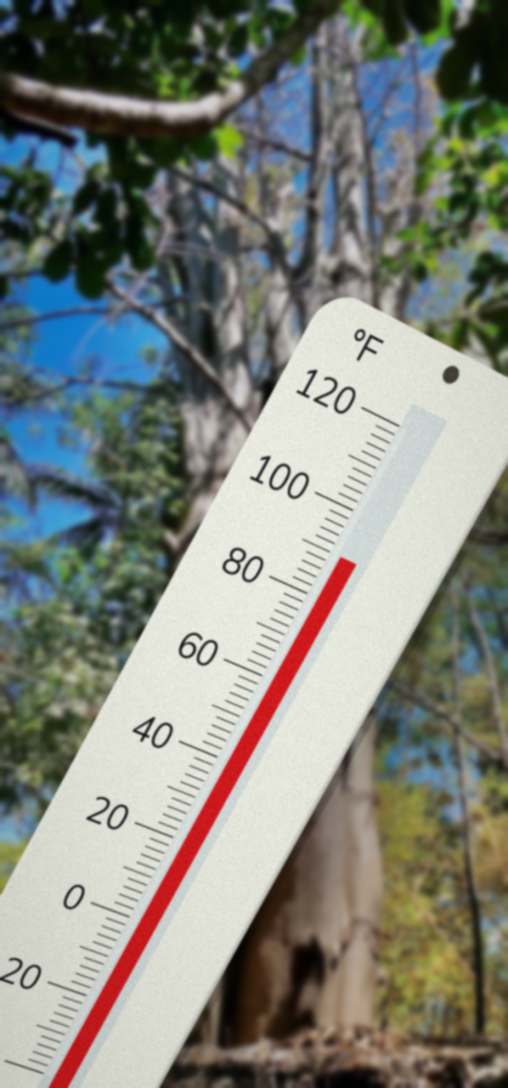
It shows value=90 unit=°F
